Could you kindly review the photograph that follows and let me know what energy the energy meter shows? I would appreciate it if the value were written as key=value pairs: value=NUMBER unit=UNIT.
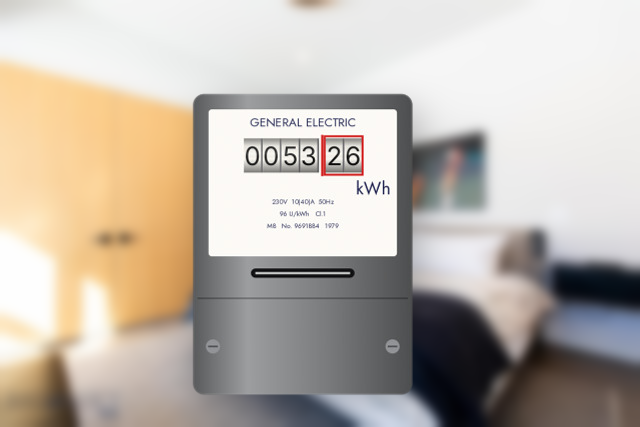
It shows value=53.26 unit=kWh
